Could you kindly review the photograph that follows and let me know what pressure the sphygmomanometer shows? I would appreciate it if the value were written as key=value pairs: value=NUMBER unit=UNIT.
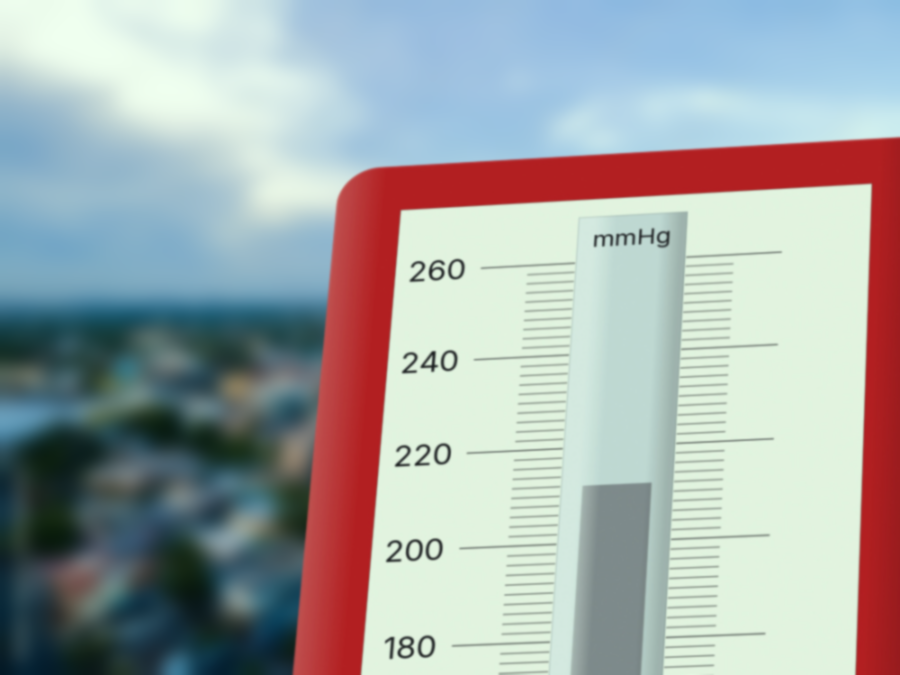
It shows value=212 unit=mmHg
